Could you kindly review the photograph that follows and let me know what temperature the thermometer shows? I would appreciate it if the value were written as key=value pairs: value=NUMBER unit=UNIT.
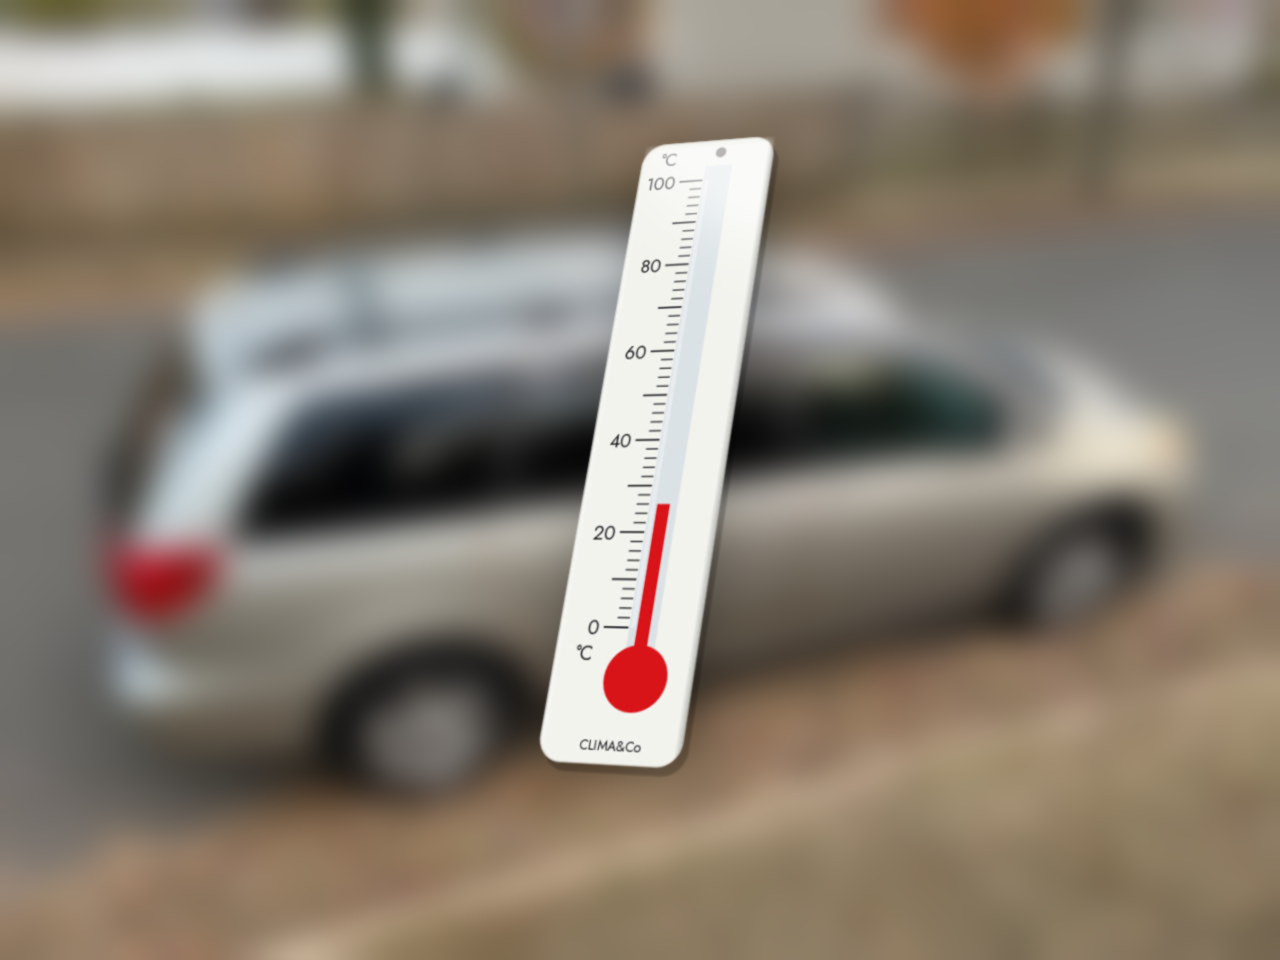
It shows value=26 unit=°C
